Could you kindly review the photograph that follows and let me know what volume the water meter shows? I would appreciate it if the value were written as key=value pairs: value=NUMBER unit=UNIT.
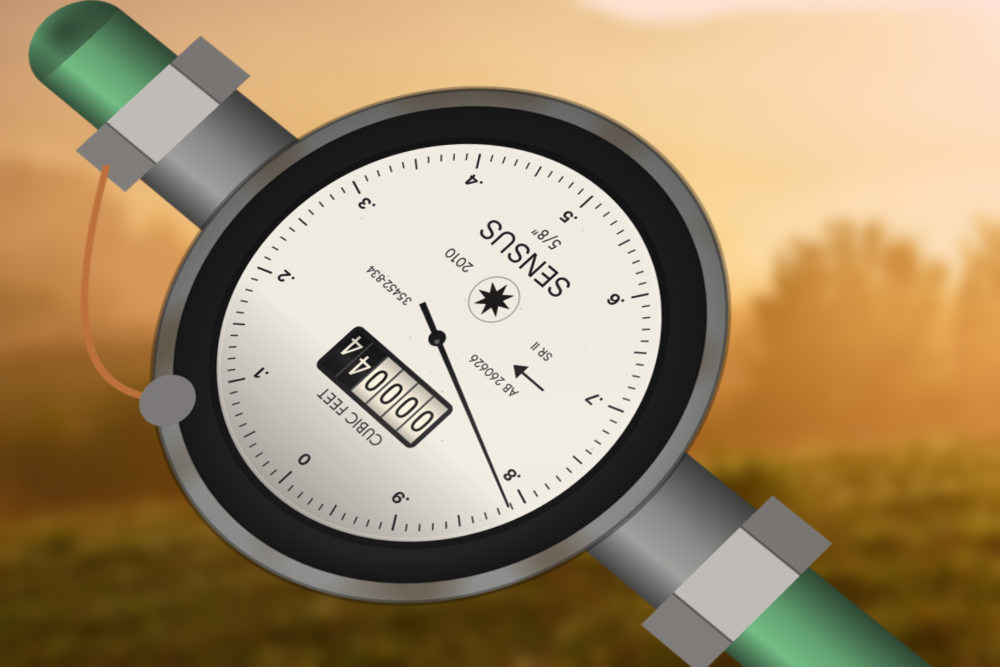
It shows value=43.81 unit=ft³
